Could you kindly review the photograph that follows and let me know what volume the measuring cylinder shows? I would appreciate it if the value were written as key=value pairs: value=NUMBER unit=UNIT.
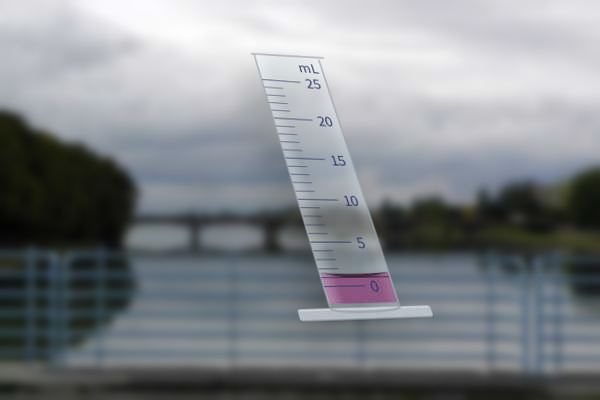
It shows value=1 unit=mL
